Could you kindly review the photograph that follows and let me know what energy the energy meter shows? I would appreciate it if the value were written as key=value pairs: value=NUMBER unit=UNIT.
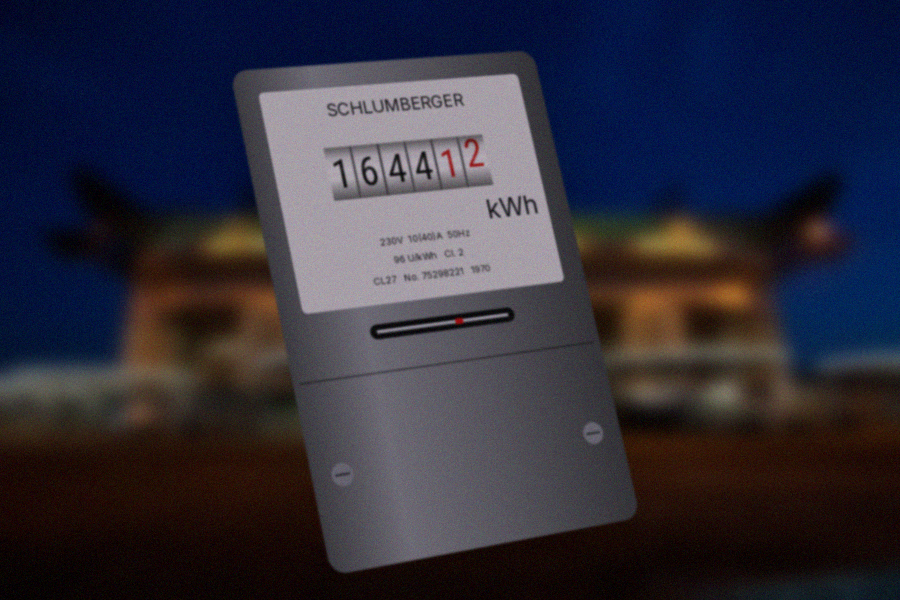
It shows value=1644.12 unit=kWh
